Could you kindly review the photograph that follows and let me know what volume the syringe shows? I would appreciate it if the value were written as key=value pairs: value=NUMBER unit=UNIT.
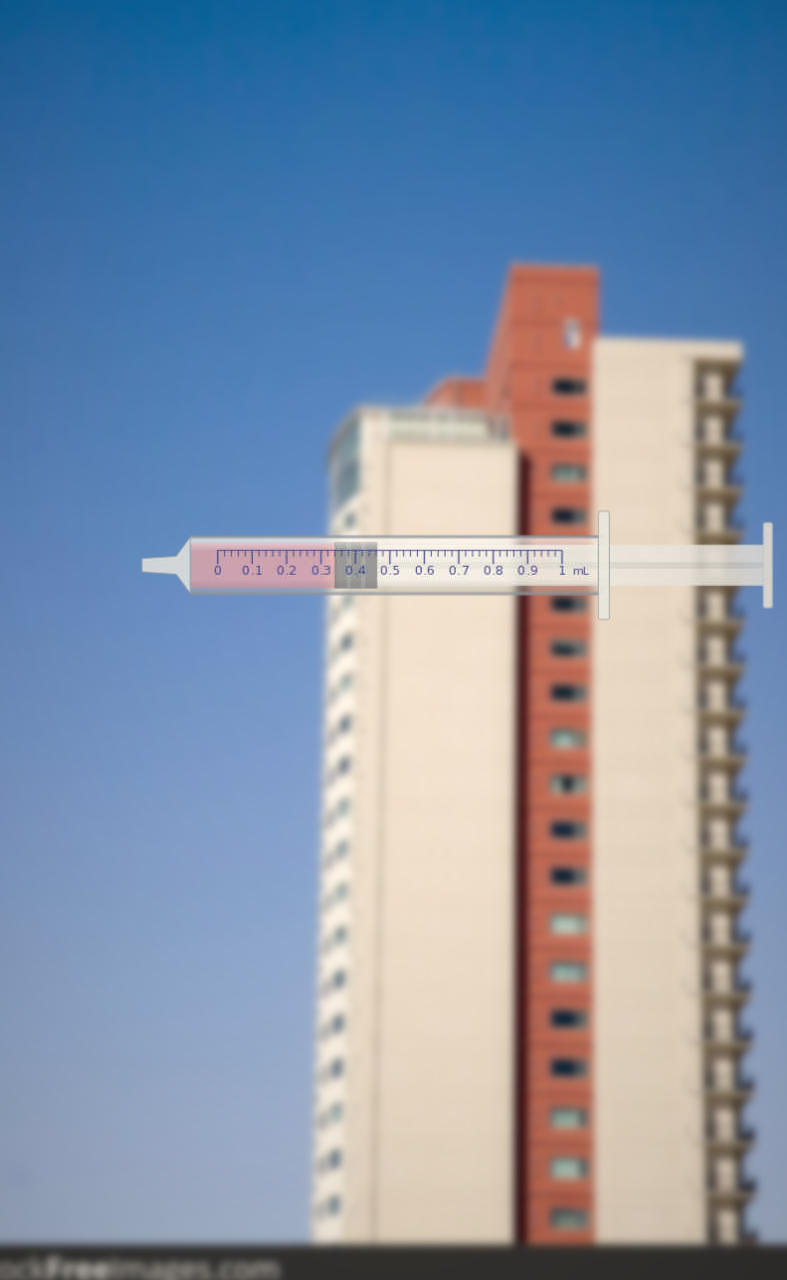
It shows value=0.34 unit=mL
